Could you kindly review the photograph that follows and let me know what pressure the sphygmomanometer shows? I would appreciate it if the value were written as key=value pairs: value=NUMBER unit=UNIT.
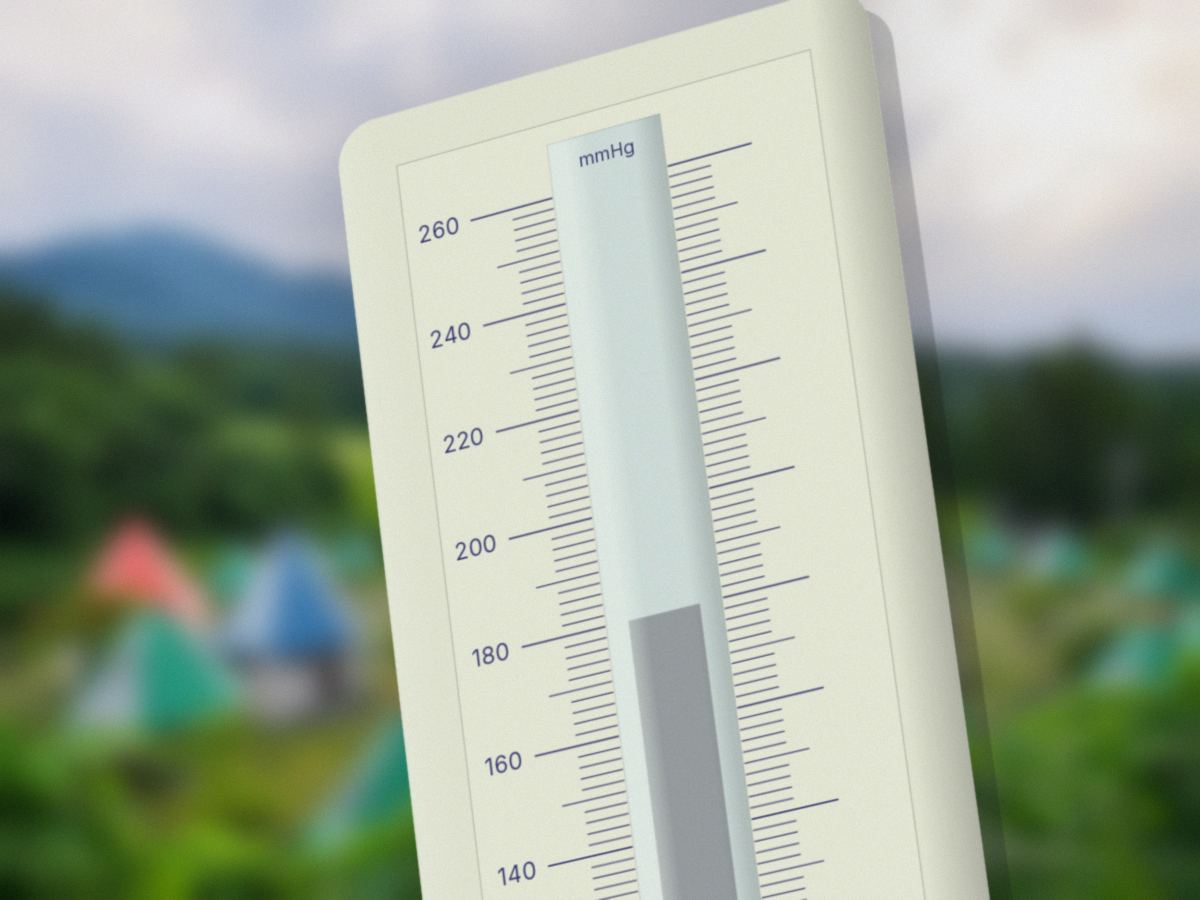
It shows value=180 unit=mmHg
